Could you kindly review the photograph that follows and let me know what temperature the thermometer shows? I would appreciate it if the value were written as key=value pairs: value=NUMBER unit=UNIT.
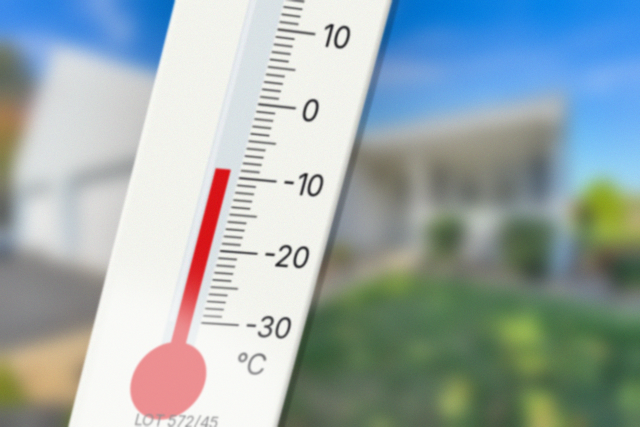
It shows value=-9 unit=°C
